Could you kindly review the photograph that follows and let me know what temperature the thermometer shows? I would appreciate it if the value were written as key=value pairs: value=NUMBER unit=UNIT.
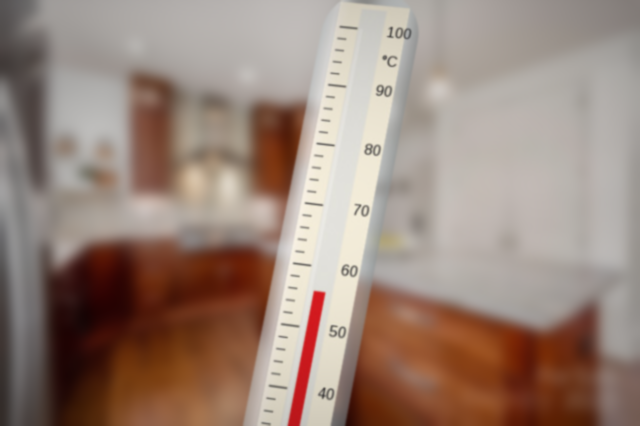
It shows value=56 unit=°C
